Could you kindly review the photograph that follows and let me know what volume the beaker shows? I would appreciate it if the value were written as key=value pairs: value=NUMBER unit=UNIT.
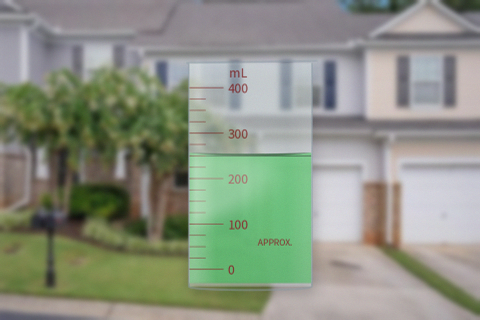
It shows value=250 unit=mL
